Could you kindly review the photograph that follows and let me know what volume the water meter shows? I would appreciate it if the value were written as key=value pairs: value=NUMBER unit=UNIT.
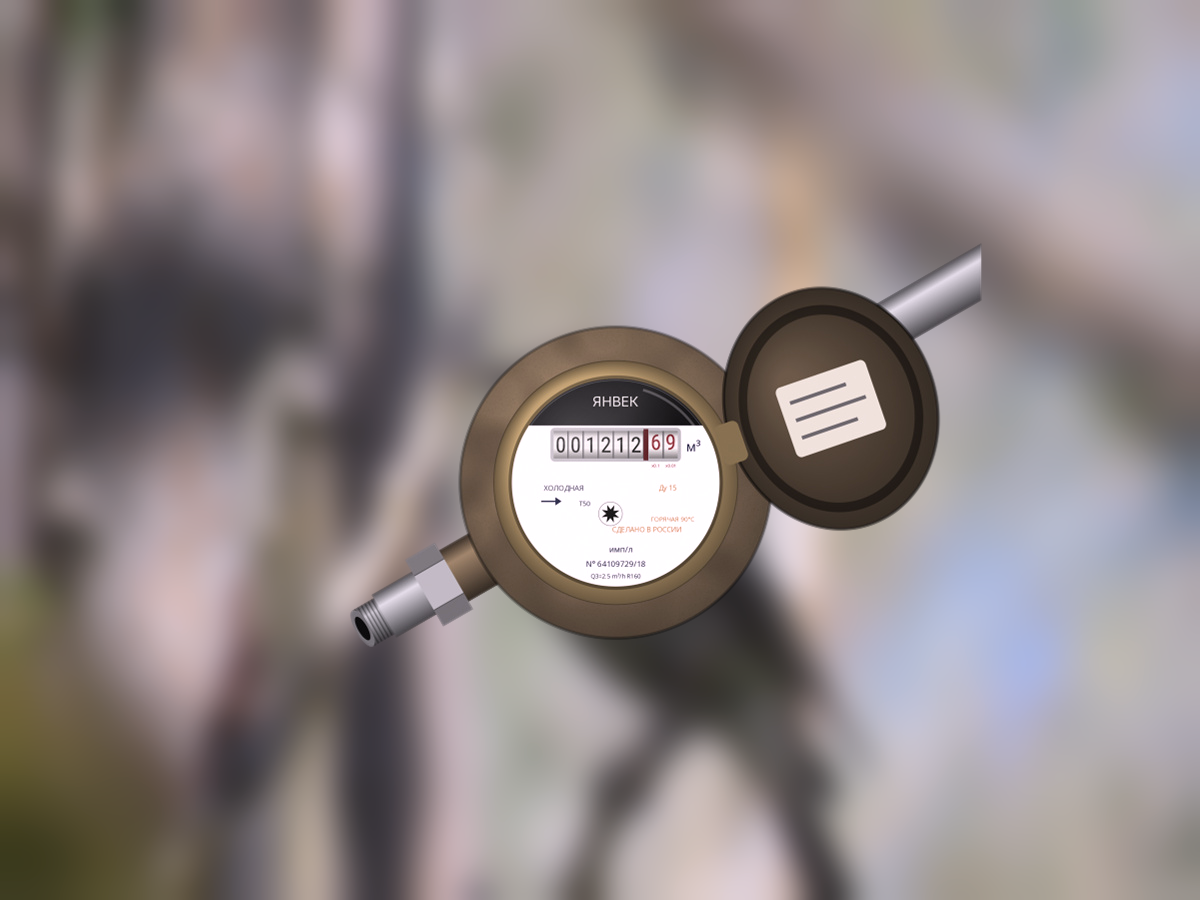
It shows value=1212.69 unit=m³
